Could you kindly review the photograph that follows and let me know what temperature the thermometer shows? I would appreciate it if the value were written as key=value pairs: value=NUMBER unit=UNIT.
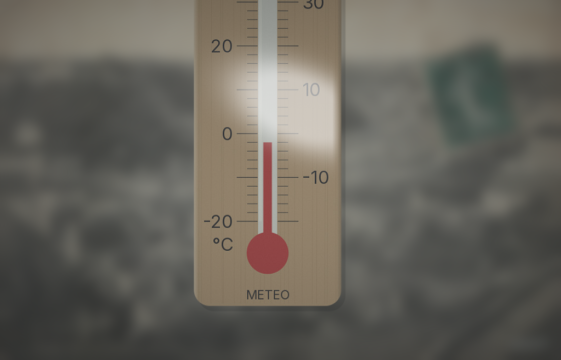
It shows value=-2 unit=°C
